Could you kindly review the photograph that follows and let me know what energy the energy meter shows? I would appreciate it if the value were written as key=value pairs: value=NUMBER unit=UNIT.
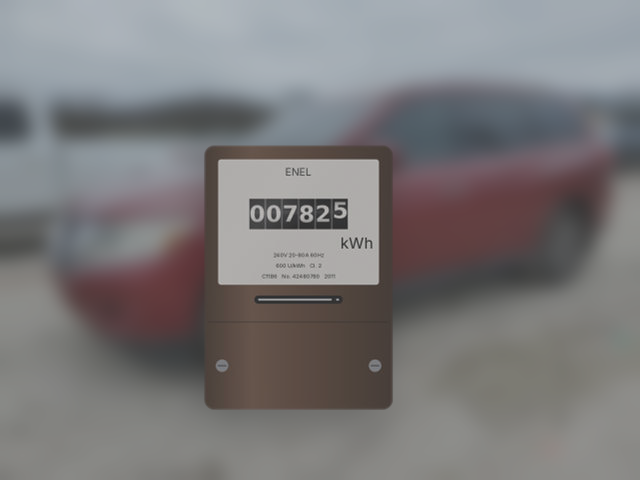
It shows value=7825 unit=kWh
